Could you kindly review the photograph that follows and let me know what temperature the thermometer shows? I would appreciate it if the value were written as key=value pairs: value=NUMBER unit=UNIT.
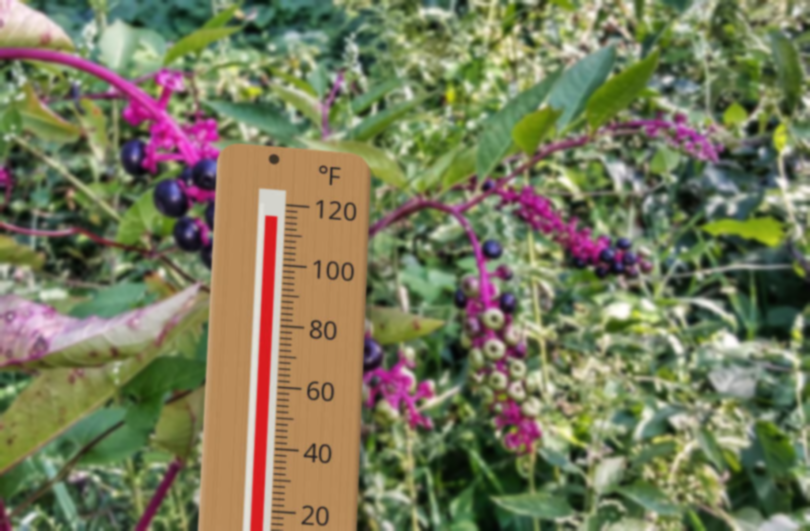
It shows value=116 unit=°F
